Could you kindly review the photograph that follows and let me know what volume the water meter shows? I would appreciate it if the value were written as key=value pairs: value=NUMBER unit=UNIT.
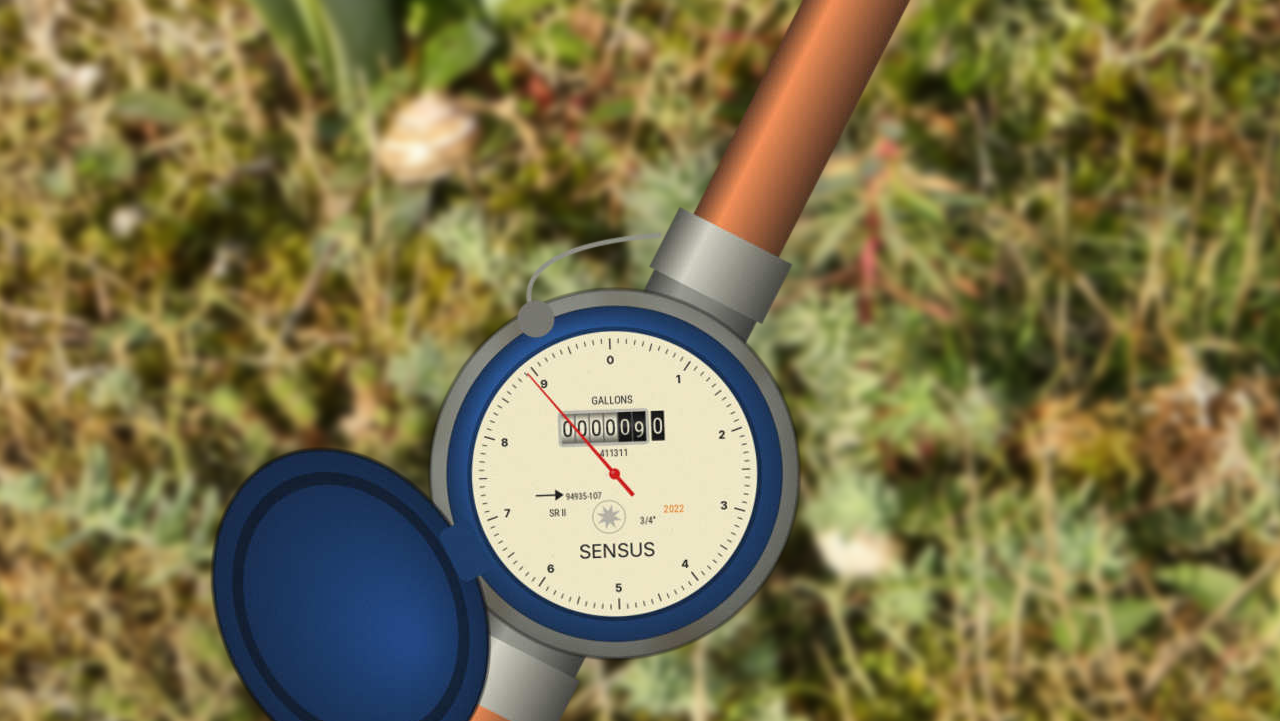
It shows value=88.9 unit=gal
